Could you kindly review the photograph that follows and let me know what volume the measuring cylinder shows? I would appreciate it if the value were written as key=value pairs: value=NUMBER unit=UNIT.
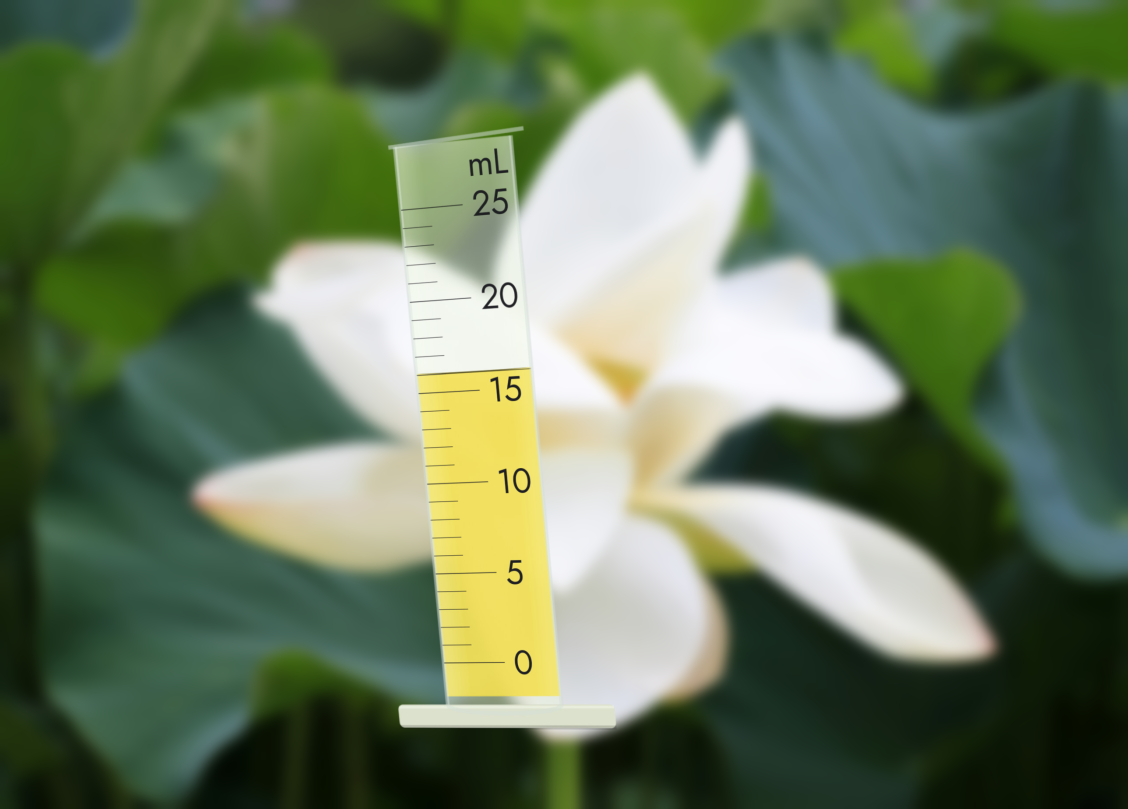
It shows value=16 unit=mL
